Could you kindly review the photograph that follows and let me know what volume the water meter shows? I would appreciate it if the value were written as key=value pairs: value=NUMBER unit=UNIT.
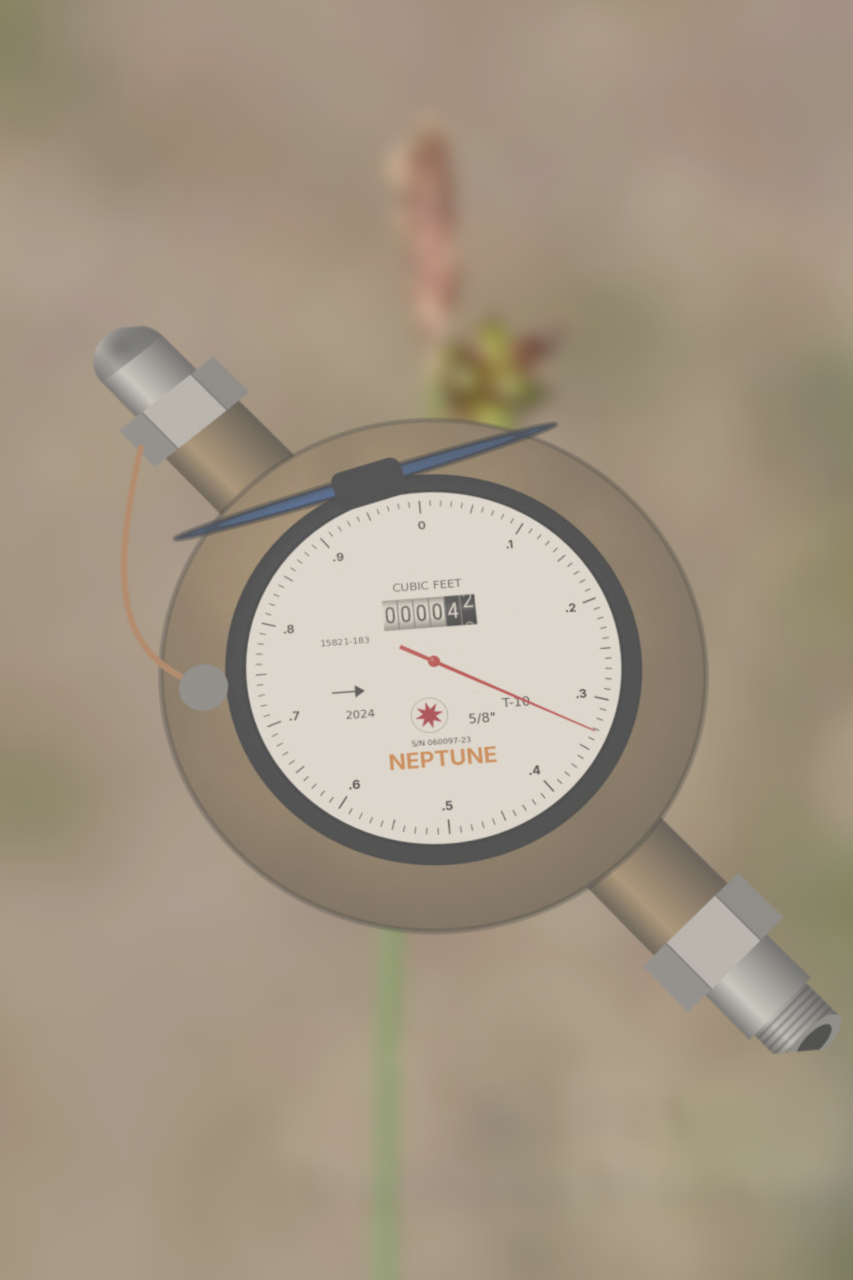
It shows value=42.33 unit=ft³
